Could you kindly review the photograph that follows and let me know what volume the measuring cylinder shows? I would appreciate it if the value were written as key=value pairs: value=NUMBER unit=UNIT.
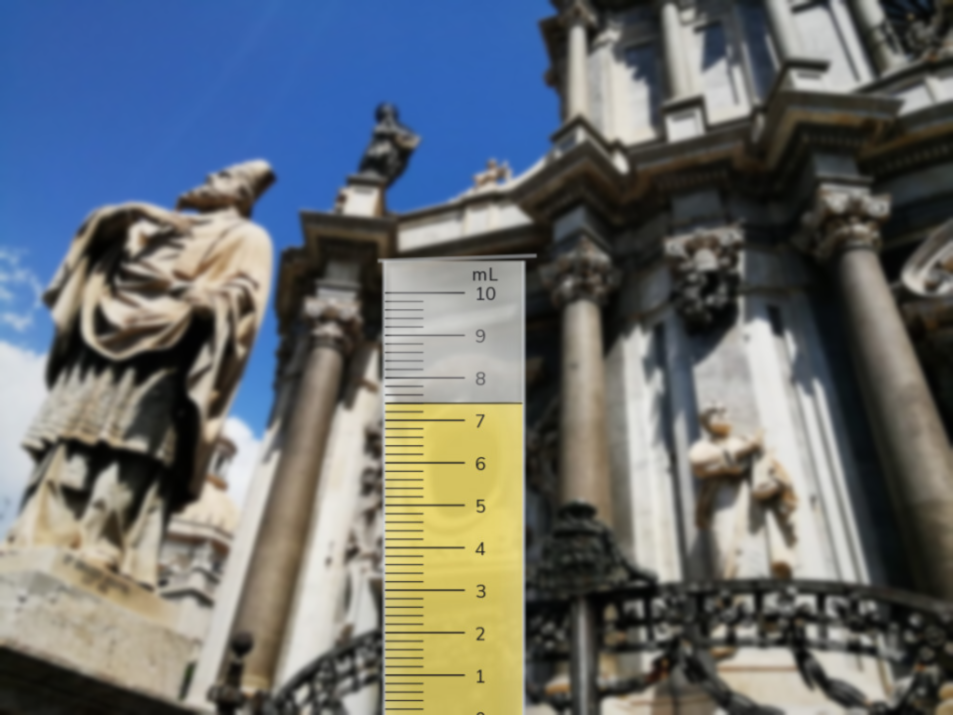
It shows value=7.4 unit=mL
